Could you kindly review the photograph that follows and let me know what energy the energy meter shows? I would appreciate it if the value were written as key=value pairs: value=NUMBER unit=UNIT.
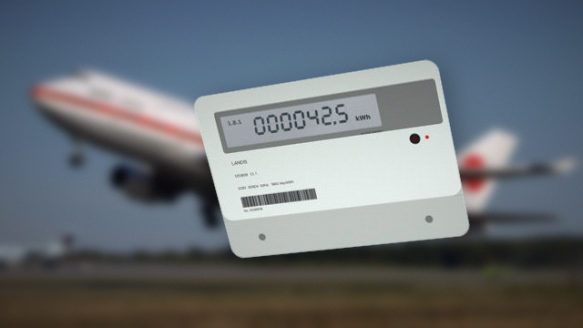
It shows value=42.5 unit=kWh
